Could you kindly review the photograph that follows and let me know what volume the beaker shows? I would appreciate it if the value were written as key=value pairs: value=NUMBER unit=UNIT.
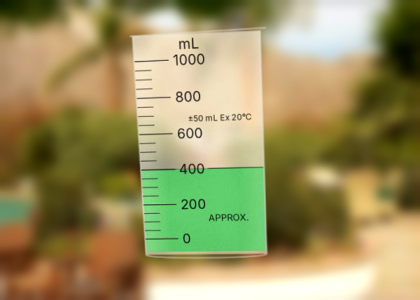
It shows value=400 unit=mL
